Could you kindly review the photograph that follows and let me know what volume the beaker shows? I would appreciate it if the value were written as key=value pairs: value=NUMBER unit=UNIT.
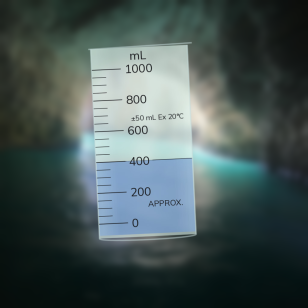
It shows value=400 unit=mL
